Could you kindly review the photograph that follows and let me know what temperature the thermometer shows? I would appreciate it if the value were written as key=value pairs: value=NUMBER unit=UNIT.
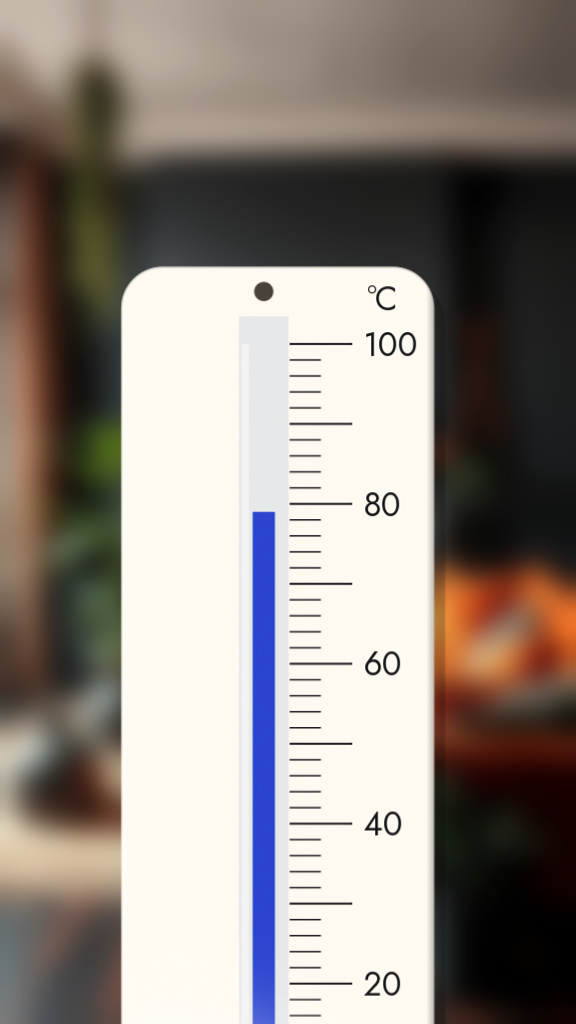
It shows value=79 unit=°C
